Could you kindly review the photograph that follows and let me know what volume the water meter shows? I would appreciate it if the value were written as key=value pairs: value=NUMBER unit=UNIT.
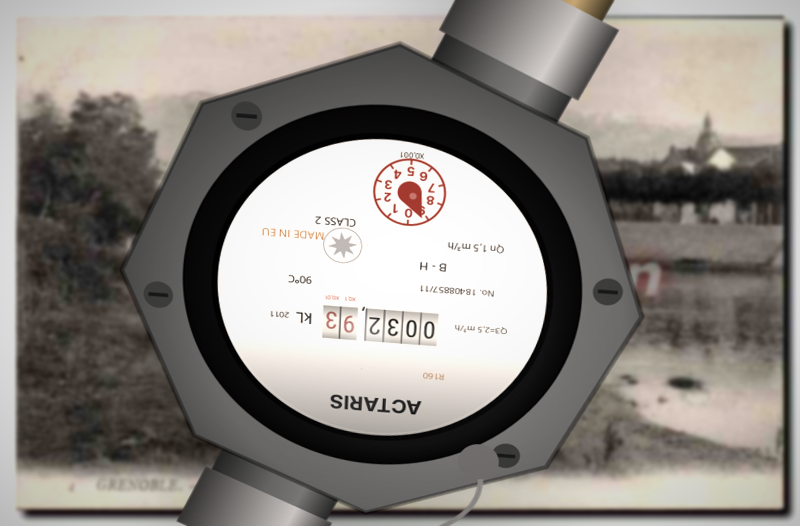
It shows value=32.929 unit=kL
